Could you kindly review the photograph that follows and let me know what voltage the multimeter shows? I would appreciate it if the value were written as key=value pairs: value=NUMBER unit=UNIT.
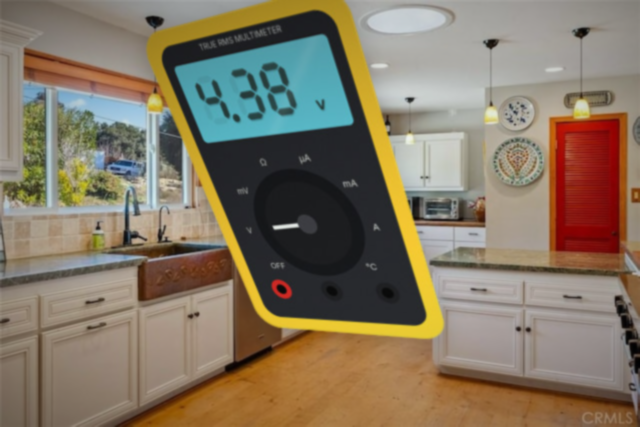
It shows value=4.38 unit=V
